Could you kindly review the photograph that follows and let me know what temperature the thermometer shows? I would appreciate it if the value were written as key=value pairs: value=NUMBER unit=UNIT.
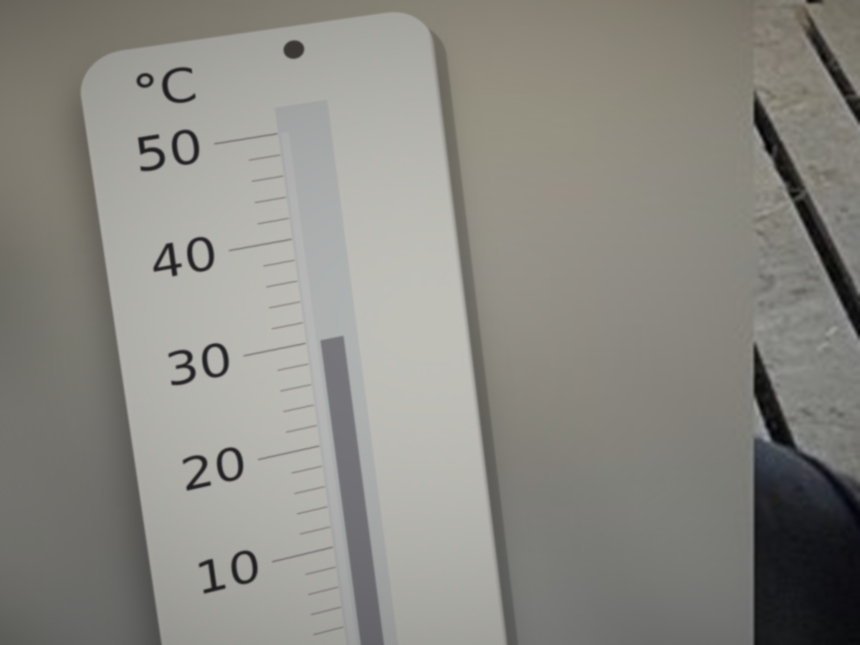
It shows value=30 unit=°C
